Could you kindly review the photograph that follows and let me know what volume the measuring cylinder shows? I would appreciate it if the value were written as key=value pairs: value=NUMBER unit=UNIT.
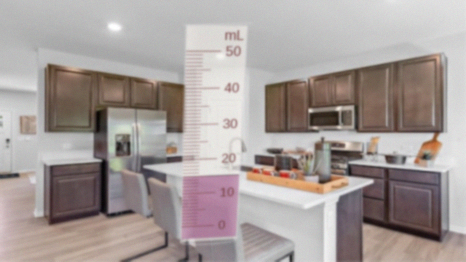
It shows value=15 unit=mL
